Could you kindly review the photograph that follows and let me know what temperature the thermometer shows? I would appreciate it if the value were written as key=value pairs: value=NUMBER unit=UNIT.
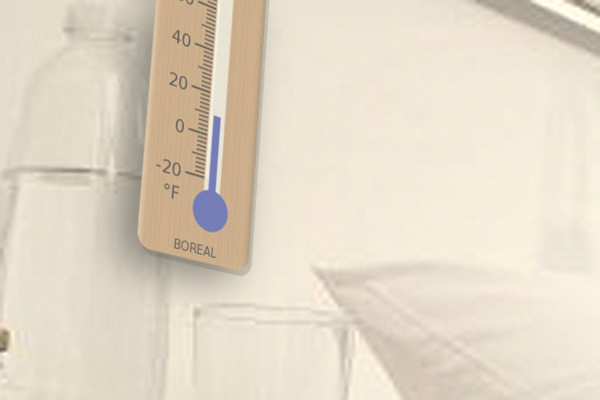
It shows value=10 unit=°F
